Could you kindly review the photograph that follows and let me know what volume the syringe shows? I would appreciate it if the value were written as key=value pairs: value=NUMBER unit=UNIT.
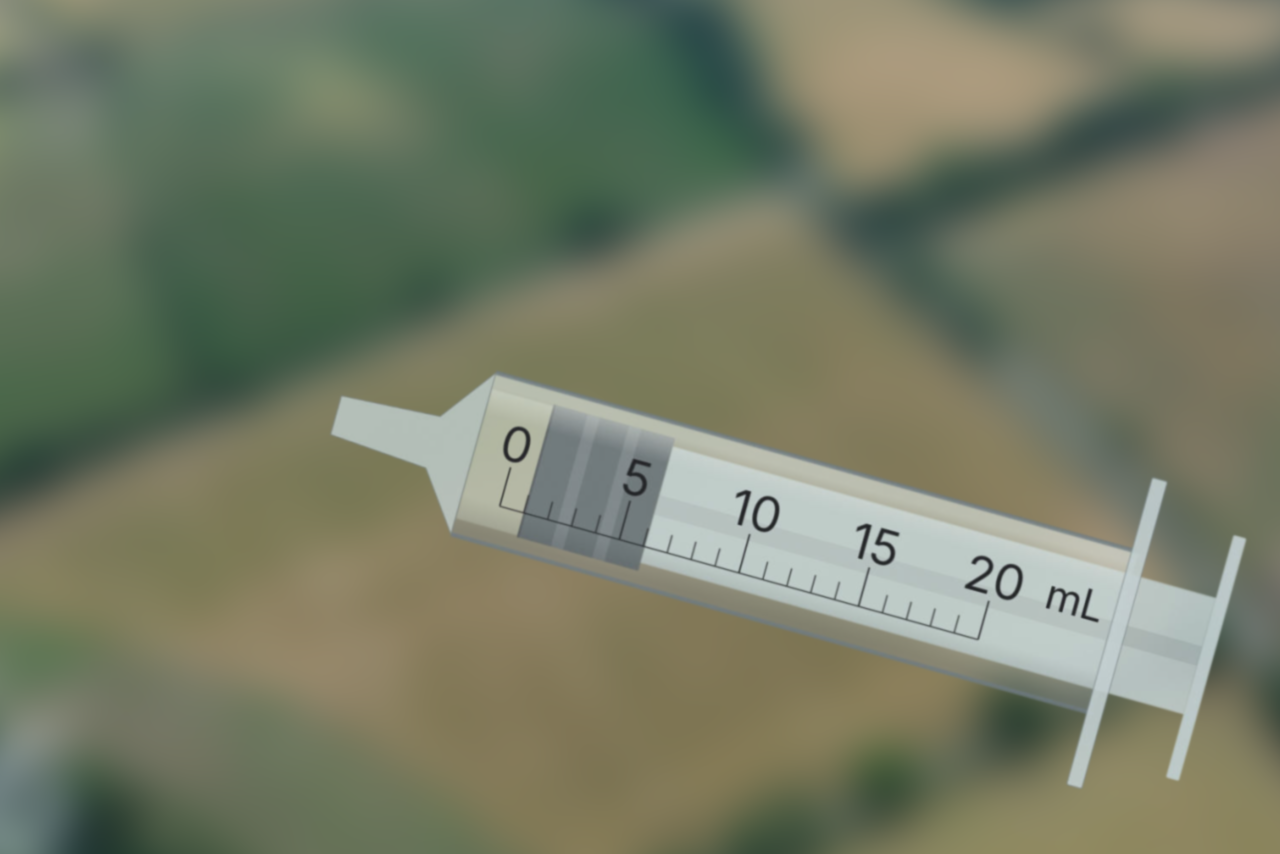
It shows value=1 unit=mL
